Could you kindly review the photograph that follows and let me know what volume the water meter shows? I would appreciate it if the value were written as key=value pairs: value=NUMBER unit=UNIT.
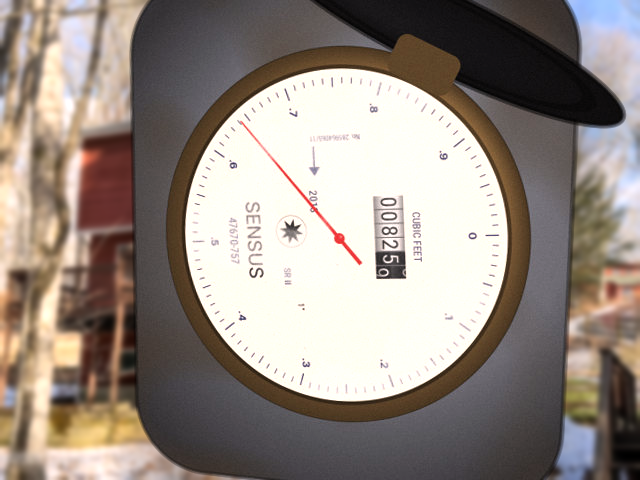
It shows value=8258.64 unit=ft³
